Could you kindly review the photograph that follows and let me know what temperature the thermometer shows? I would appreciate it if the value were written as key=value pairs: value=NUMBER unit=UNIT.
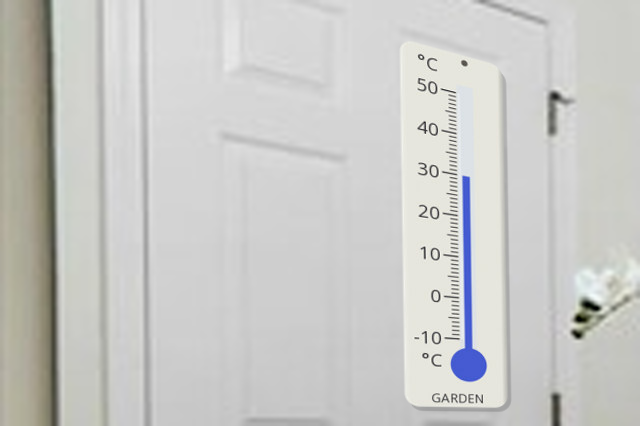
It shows value=30 unit=°C
